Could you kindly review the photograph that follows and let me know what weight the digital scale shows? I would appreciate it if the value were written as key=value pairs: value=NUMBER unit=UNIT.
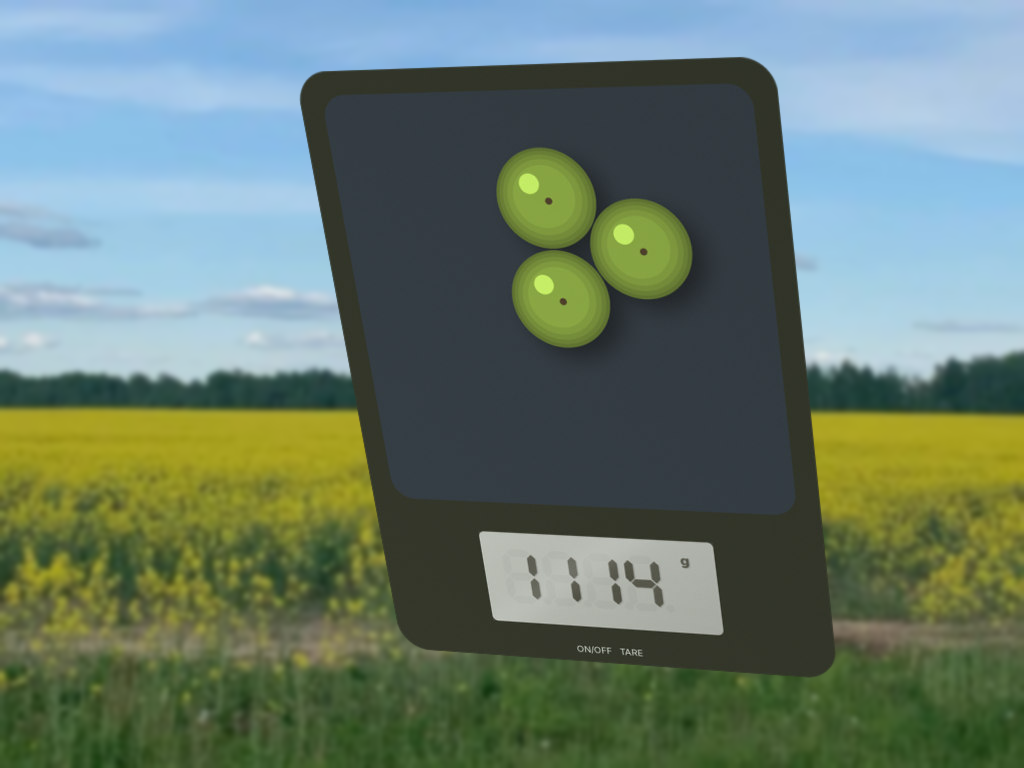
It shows value=1114 unit=g
